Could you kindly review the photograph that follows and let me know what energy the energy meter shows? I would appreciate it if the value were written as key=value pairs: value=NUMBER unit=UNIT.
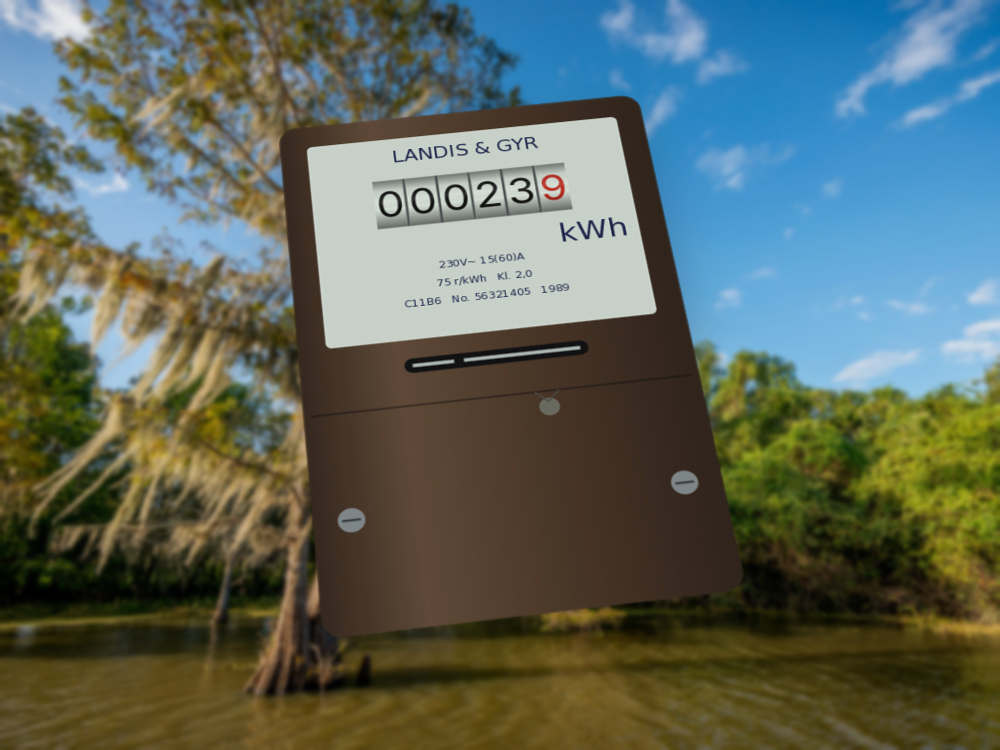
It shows value=23.9 unit=kWh
